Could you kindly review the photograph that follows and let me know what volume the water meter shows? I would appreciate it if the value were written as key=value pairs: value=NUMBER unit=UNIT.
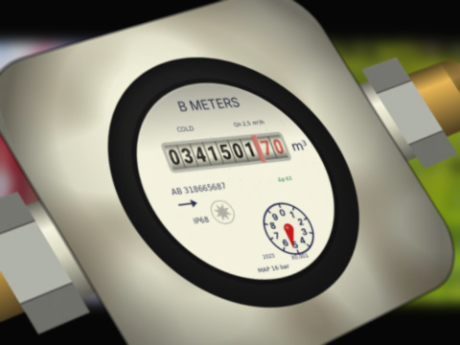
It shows value=341501.705 unit=m³
